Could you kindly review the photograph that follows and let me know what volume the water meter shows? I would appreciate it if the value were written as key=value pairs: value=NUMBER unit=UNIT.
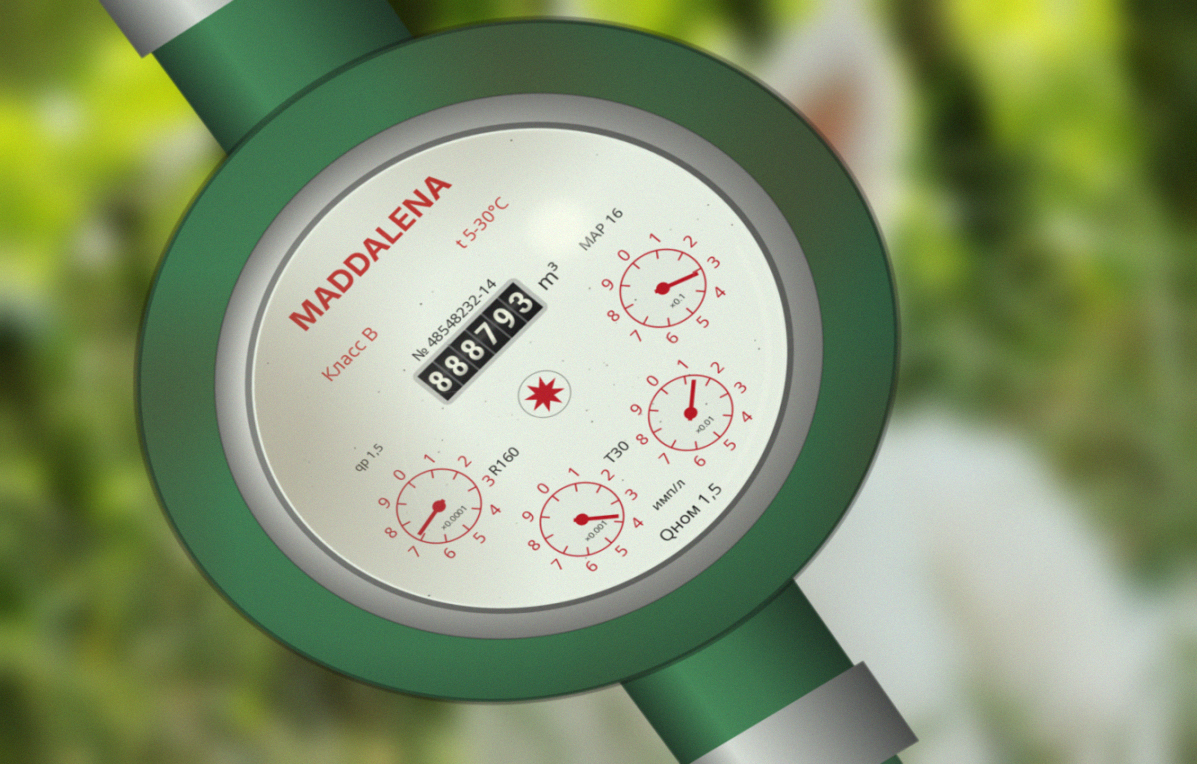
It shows value=888793.3137 unit=m³
